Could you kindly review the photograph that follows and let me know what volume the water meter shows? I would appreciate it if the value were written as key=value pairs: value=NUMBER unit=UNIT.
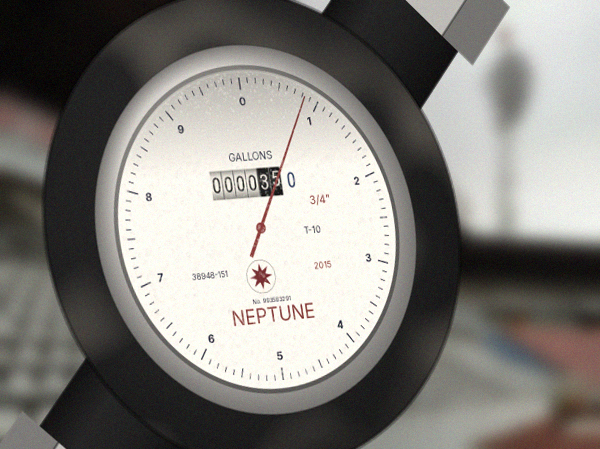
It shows value=350.8 unit=gal
